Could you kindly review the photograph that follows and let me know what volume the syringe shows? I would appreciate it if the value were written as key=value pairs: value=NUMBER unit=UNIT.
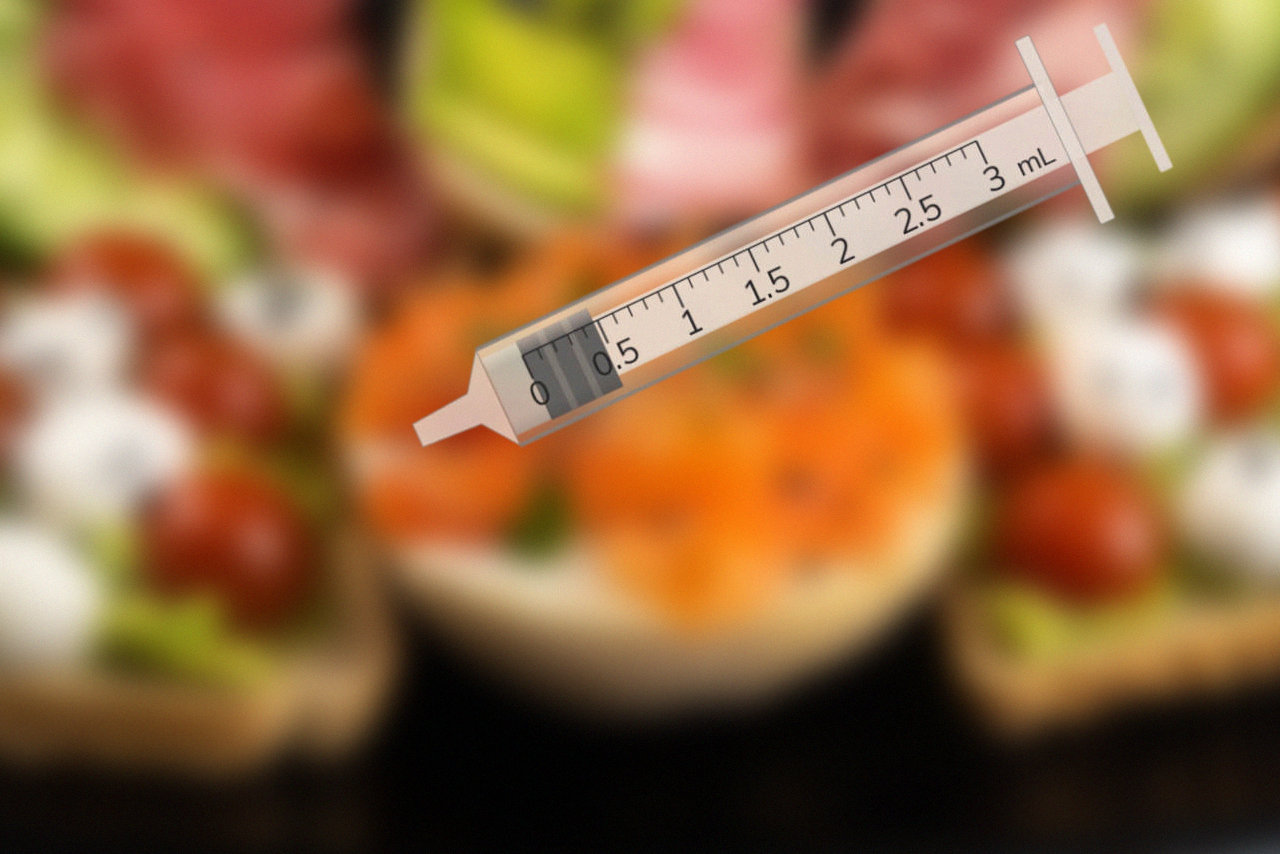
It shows value=0 unit=mL
